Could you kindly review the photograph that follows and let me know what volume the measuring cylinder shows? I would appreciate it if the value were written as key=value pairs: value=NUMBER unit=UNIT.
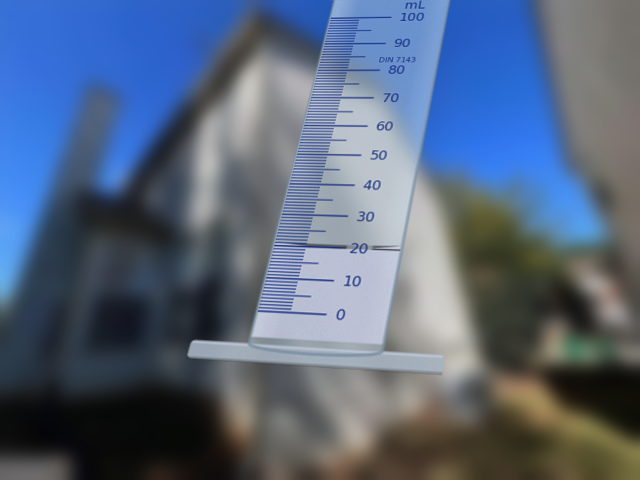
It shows value=20 unit=mL
